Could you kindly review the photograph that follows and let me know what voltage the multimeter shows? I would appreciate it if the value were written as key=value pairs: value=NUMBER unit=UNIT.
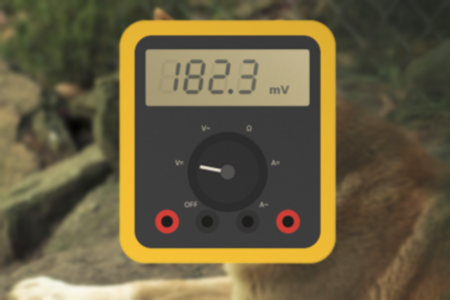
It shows value=182.3 unit=mV
